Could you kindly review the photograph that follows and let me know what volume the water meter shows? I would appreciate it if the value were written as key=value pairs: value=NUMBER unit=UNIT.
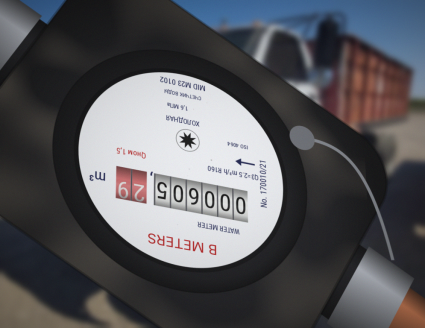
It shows value=605.29 unit=m³
